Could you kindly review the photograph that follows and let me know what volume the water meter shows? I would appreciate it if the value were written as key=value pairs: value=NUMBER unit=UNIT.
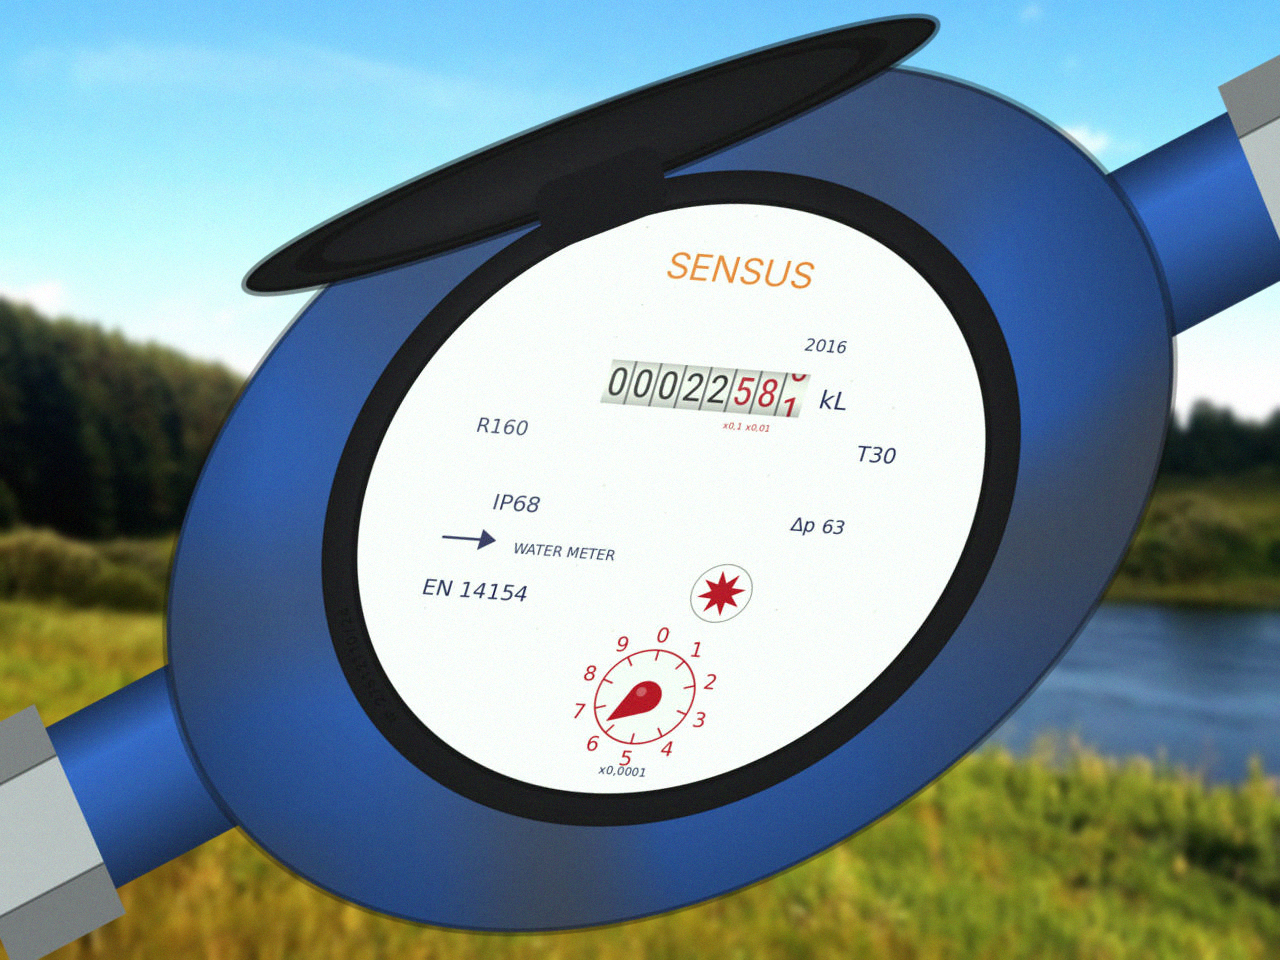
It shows value=22.5806 unit=kL
